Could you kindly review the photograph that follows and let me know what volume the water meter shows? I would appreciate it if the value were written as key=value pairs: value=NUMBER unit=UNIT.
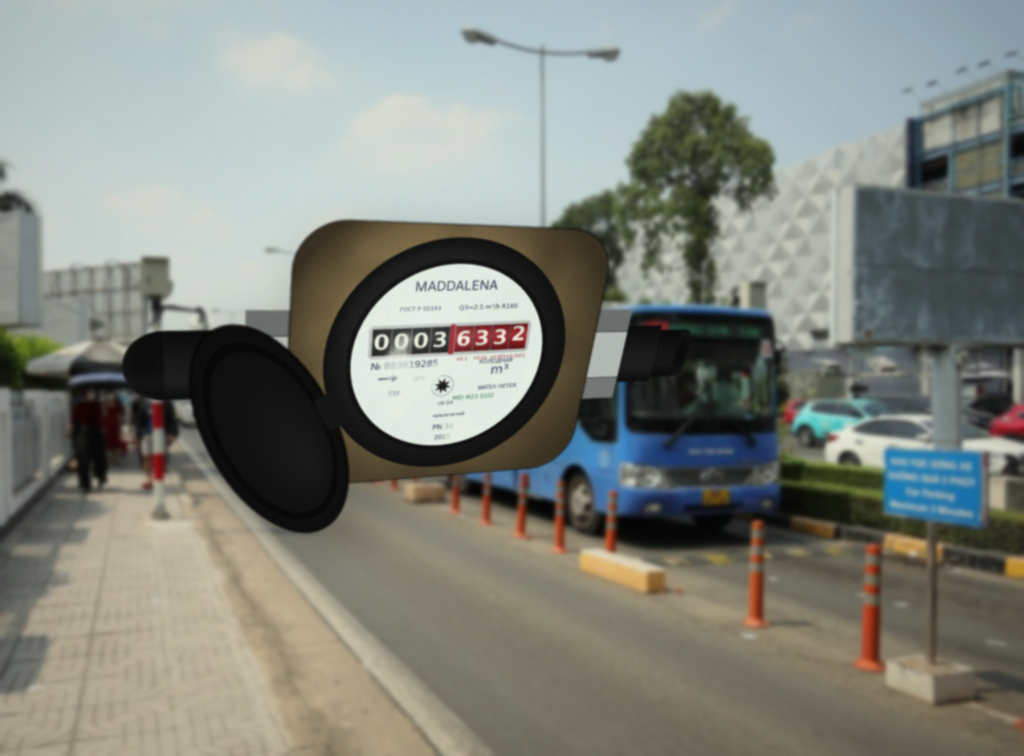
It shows value=3.6332 unit=m³
